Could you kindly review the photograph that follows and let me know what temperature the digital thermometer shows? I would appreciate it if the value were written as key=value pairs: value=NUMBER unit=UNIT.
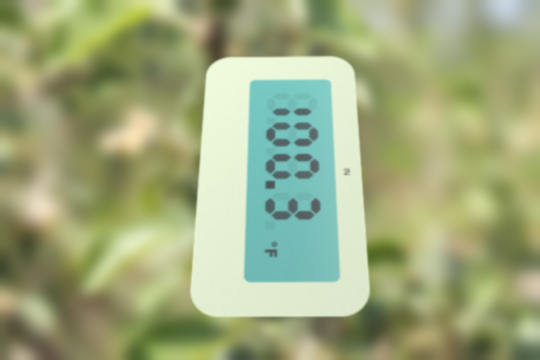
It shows value=100.3 unit=°F
